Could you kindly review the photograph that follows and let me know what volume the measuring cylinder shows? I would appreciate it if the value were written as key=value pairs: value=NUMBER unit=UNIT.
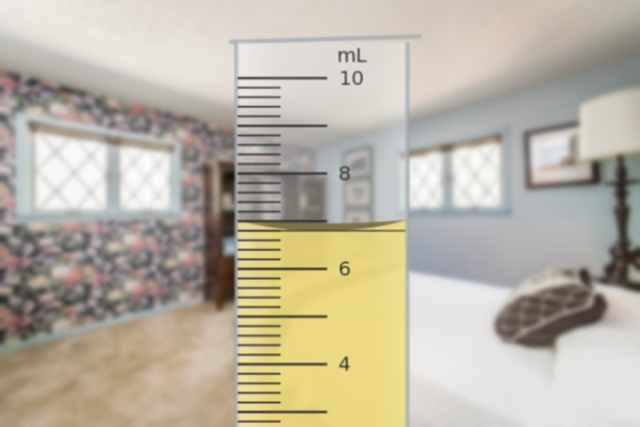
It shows value=6.8 unit=mL
